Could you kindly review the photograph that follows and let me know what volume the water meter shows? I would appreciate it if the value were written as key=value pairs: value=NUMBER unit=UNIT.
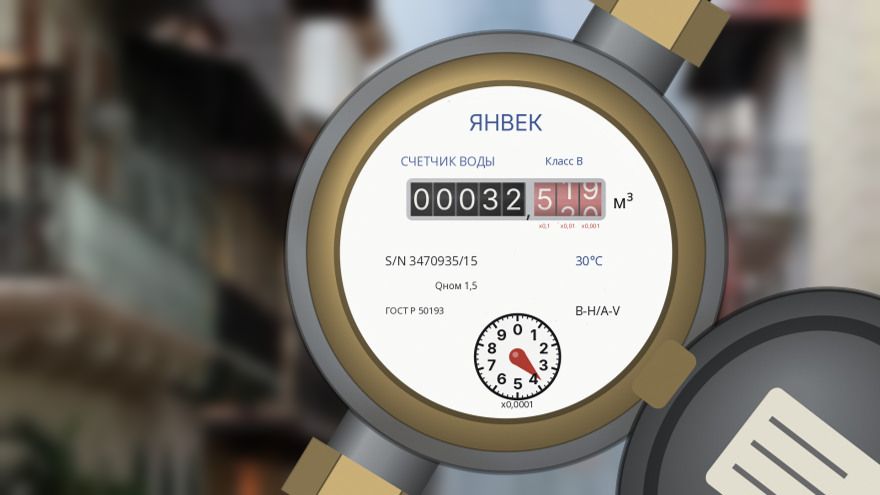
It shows value=32.5193 unit=m³
